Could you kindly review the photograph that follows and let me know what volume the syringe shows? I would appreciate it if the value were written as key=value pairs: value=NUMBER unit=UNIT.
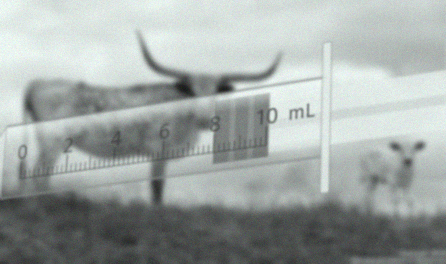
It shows value=8 unit=mL
